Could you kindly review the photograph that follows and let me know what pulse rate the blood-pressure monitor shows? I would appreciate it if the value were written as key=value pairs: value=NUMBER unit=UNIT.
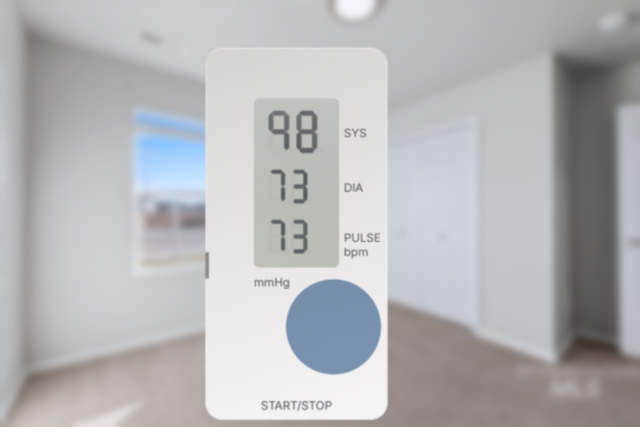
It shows value=73 unit=bpm
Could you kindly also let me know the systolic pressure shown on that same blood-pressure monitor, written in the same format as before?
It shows value=98 unit=mmHg
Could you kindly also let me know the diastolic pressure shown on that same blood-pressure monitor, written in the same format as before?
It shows value=73 unit=mmHg
